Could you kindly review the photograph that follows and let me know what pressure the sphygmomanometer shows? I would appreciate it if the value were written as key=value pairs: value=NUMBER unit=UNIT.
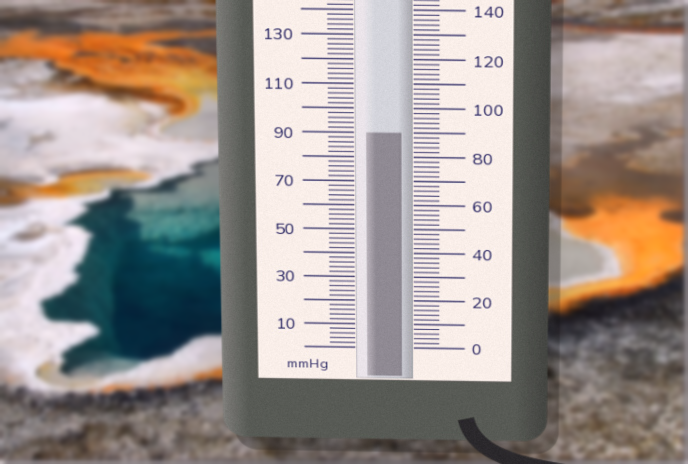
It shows value=90 unit=mmHg
